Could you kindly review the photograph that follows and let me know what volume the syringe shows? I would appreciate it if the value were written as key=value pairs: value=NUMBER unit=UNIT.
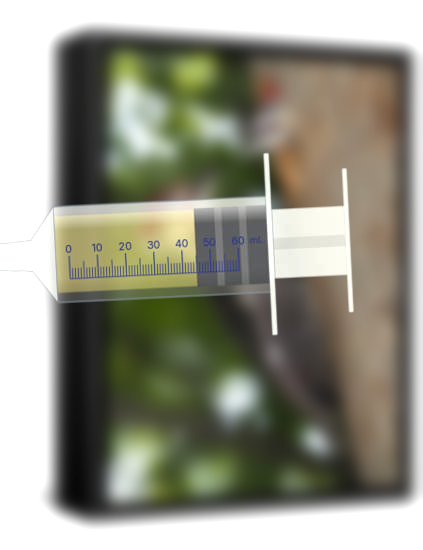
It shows value=45 unit=mL
